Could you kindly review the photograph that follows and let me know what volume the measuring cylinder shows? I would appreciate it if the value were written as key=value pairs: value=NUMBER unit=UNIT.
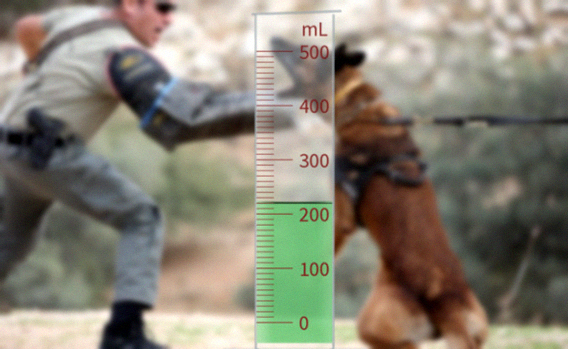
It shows value=220 unit=mL
